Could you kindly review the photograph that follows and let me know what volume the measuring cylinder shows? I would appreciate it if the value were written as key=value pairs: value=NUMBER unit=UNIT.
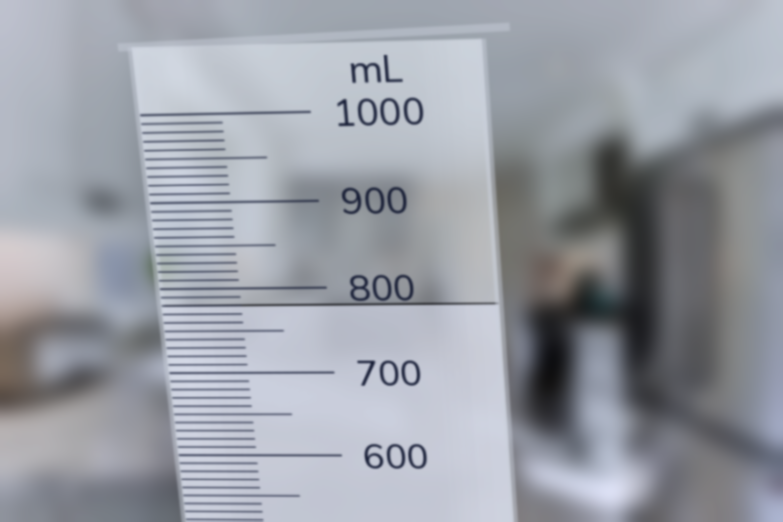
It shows value=780 unit=mL
